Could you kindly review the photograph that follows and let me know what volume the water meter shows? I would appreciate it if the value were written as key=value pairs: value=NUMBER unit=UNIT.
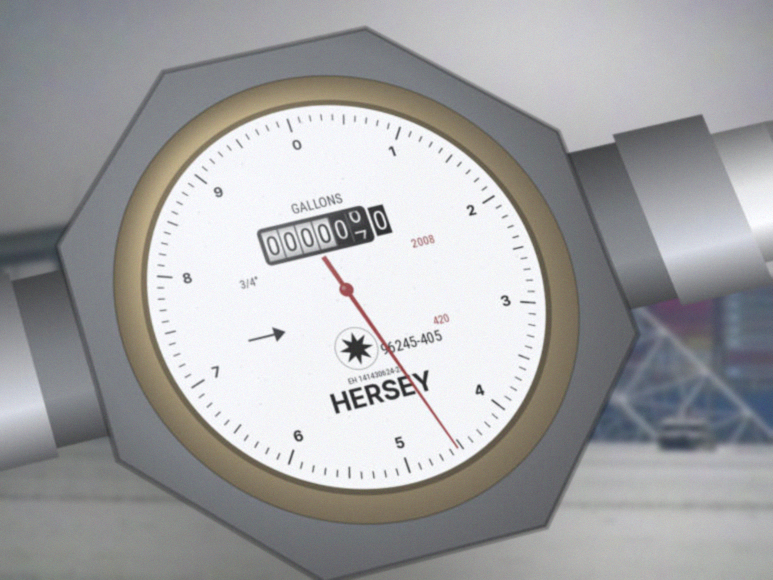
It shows value=64.5 unit=gal
